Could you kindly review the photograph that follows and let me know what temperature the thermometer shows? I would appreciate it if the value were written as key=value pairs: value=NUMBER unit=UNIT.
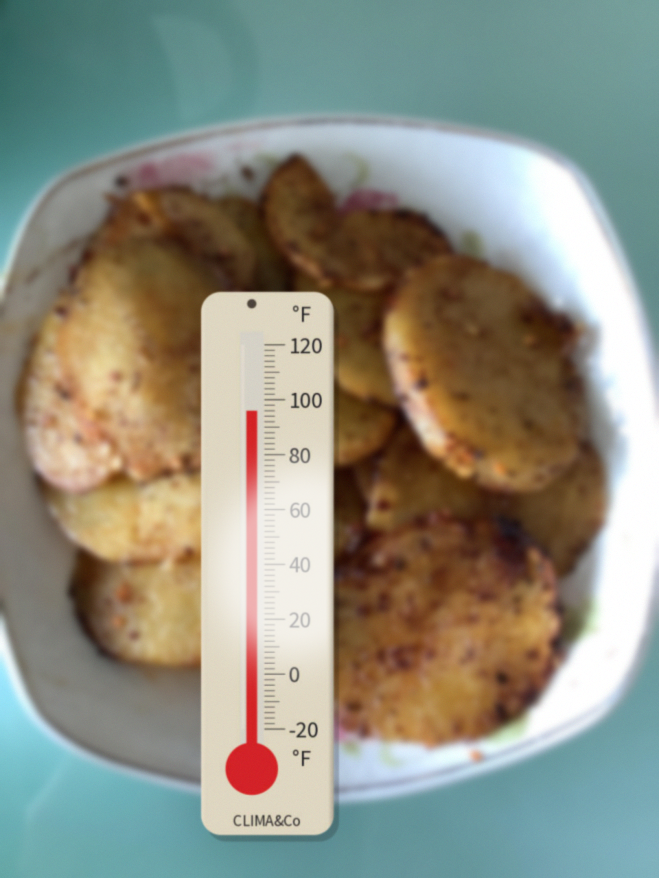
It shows value=96 unit=°F
